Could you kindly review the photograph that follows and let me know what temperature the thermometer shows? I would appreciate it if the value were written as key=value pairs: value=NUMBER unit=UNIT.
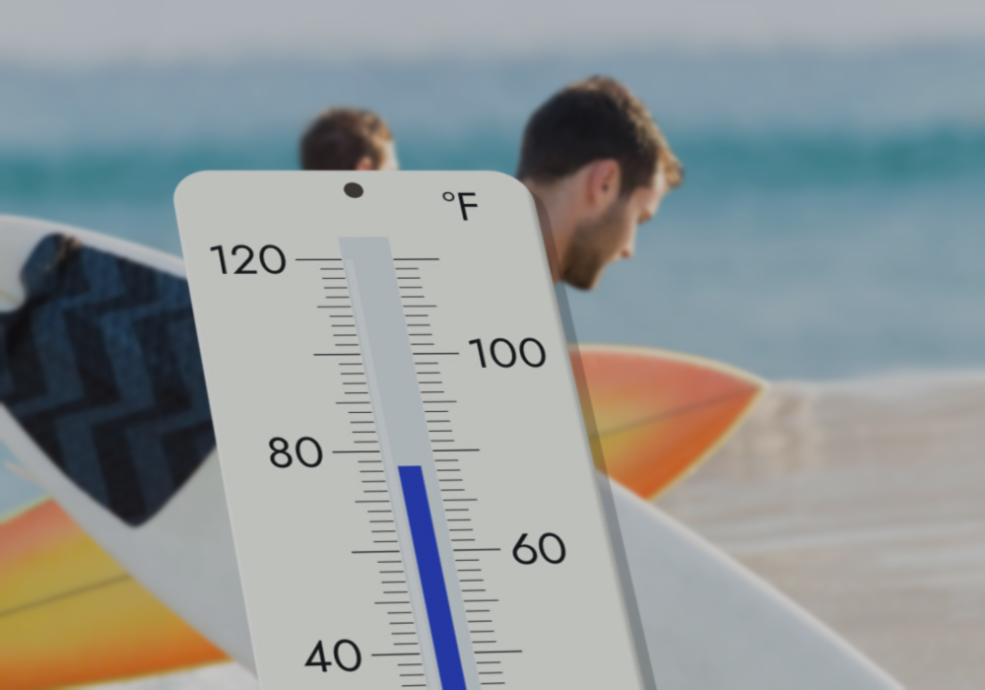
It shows value=77 unit=°F
